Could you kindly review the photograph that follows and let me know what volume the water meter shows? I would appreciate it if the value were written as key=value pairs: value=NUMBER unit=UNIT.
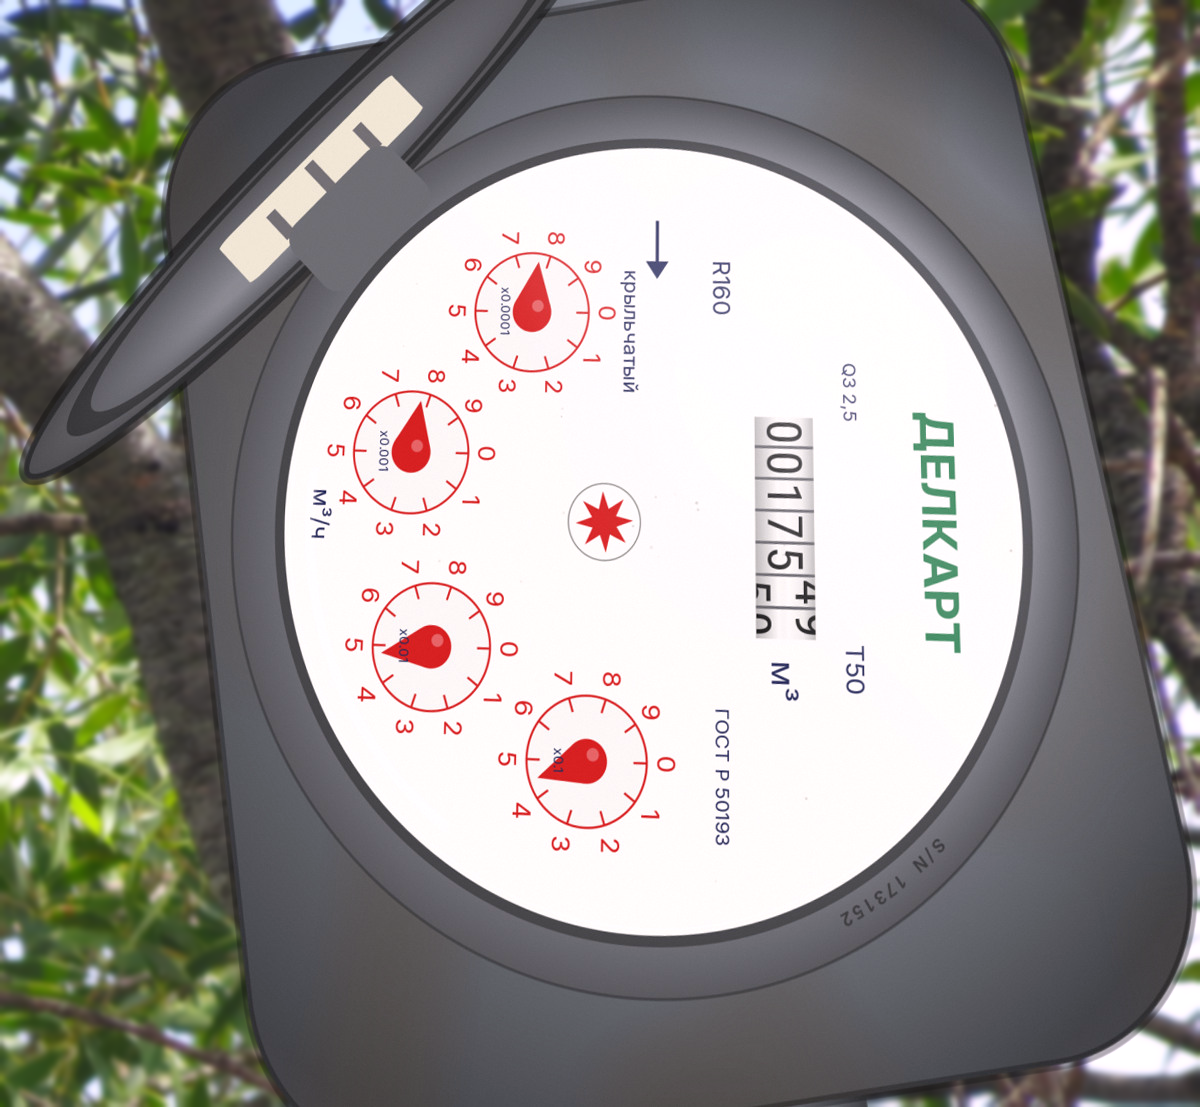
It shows value=17549.4477 unit=m³
